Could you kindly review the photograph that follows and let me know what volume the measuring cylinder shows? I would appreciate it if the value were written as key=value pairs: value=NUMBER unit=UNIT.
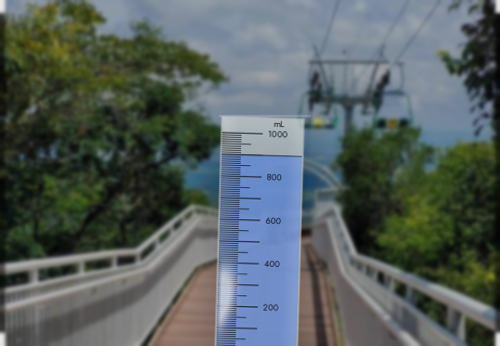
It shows value=900 unit=mL
